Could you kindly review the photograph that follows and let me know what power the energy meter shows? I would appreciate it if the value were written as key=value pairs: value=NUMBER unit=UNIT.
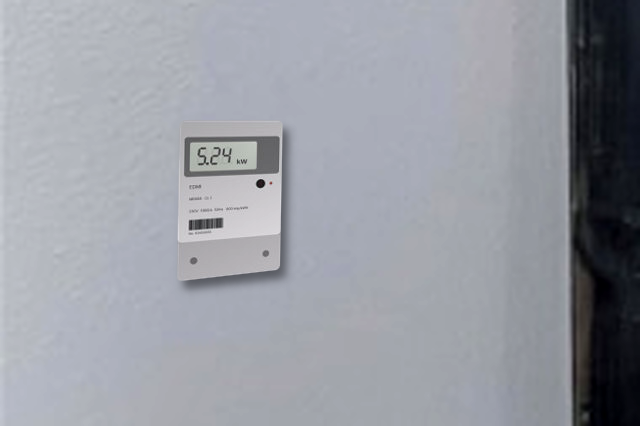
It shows value=5.24 unit=kW
